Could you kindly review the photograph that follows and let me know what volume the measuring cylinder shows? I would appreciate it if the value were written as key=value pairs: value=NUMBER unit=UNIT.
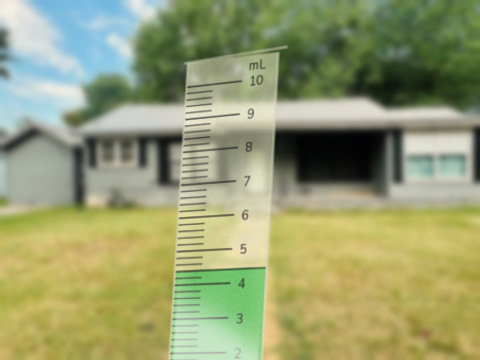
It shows value=4.4 unit=mL
